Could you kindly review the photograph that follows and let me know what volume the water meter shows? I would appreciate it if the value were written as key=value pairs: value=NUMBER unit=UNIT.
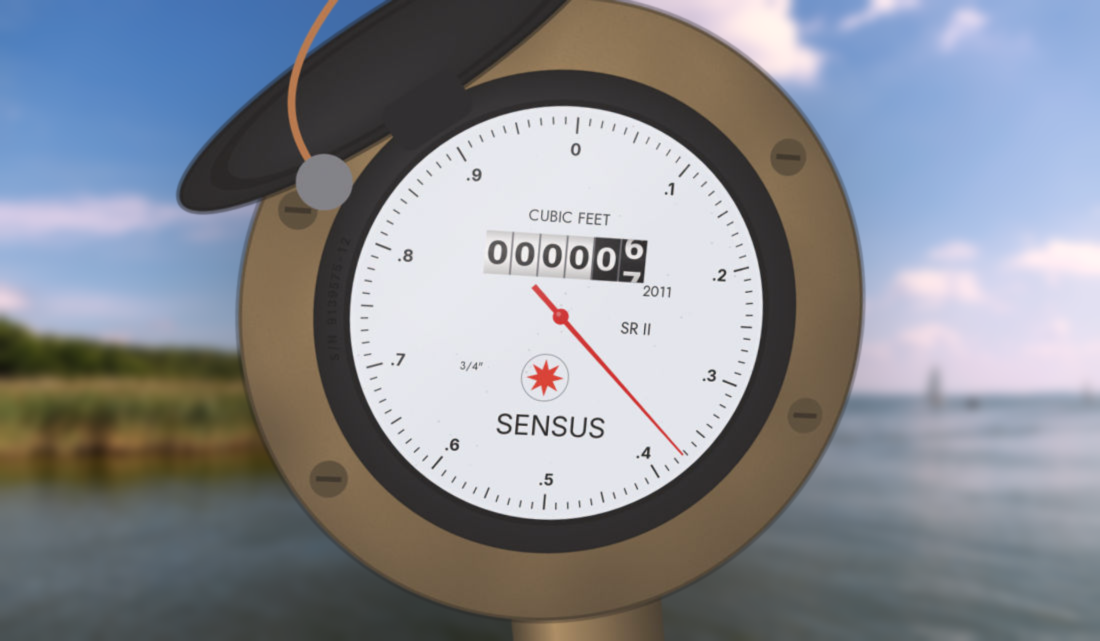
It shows value=6.37 unit=ft³
